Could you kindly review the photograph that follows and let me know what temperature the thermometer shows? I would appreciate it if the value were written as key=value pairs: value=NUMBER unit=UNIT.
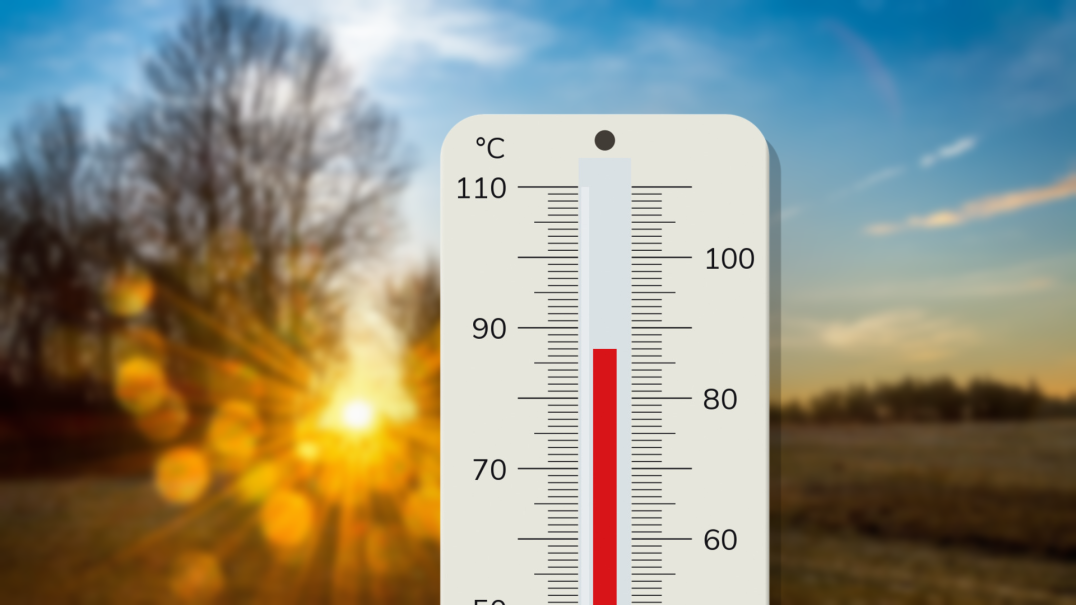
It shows value=87 unit=°C
